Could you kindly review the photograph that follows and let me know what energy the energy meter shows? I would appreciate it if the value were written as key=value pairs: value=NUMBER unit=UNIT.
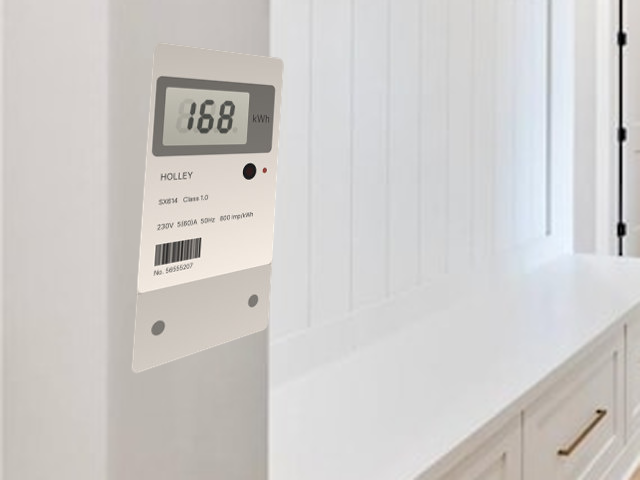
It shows value=168 unit=kWh
